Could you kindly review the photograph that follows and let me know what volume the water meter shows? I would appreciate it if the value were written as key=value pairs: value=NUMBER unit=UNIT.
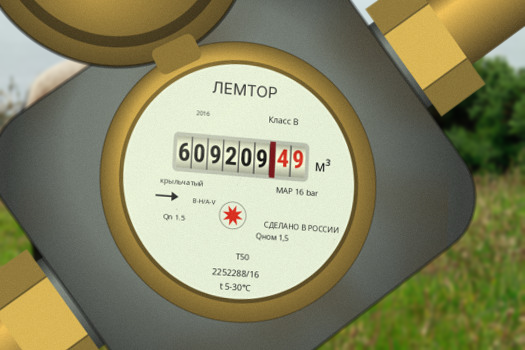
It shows value=609209.49 unit=m³
